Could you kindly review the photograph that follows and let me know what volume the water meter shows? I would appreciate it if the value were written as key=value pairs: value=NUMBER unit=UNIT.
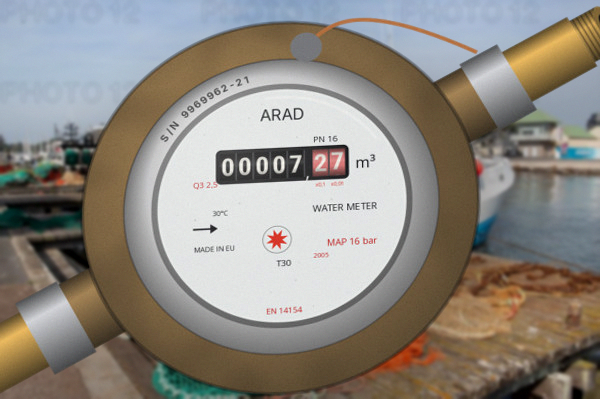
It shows value=7.27 unit=m³
